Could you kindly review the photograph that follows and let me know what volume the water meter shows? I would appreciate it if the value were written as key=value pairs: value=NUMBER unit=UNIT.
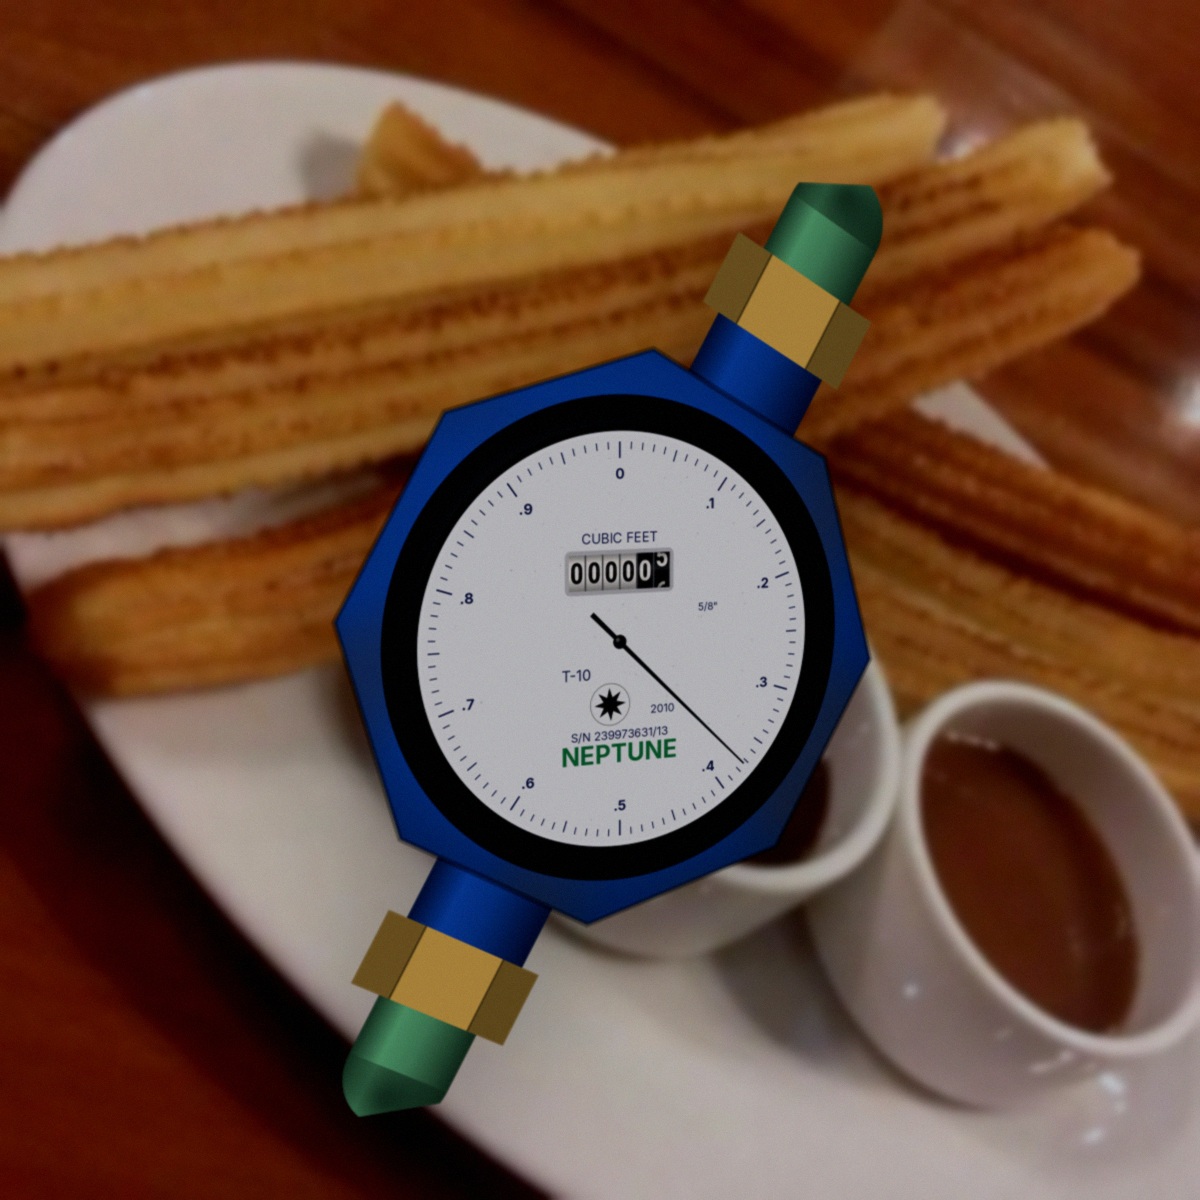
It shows value=5.37 unit=ft³
